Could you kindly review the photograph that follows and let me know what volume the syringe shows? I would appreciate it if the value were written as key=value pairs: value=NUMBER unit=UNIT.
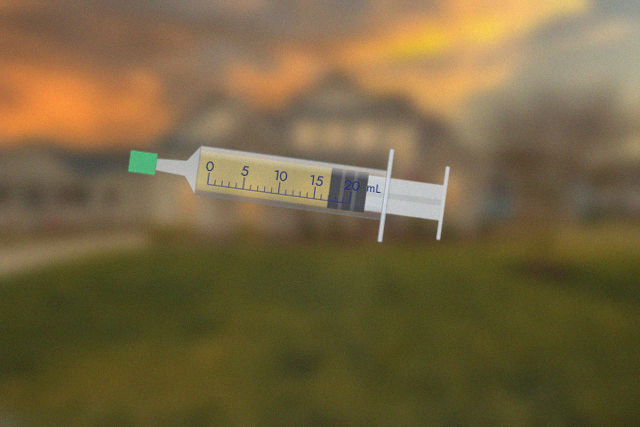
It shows value=17 unit=mL
